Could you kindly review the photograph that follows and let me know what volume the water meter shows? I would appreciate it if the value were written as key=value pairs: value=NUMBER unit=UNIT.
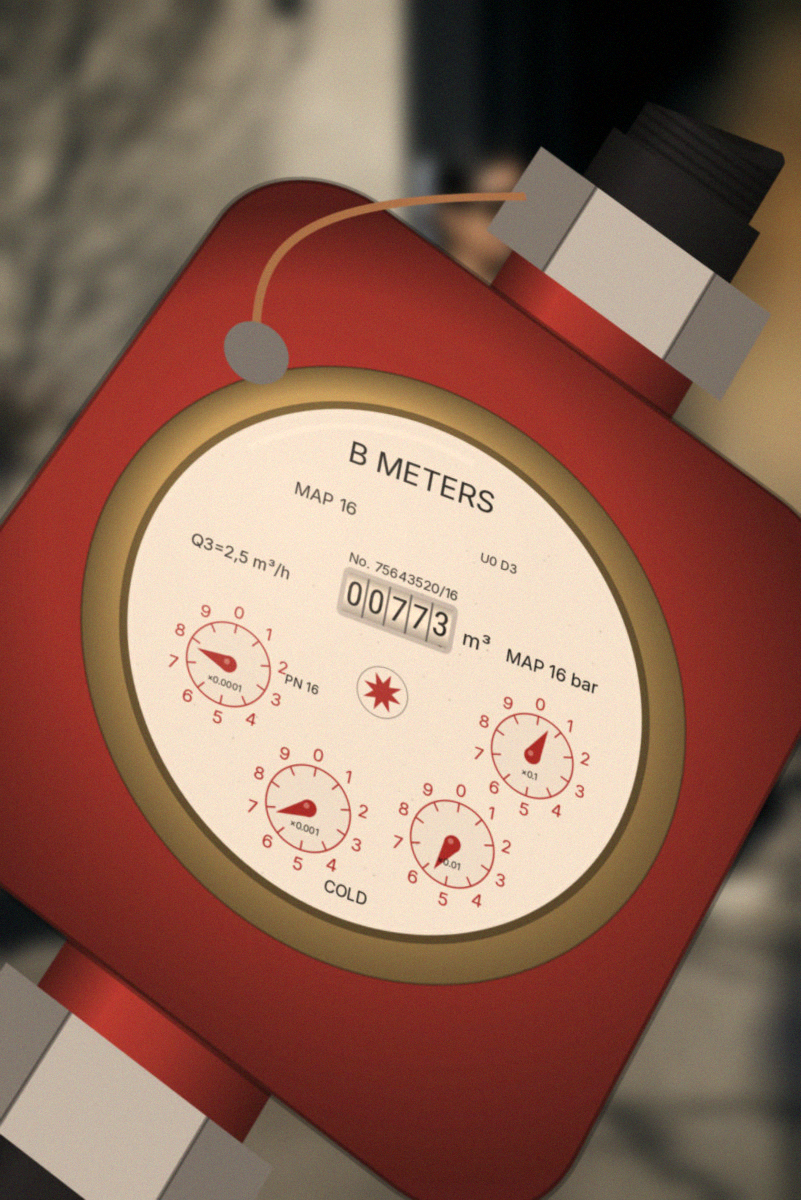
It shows value=773.0567 unit=m³
